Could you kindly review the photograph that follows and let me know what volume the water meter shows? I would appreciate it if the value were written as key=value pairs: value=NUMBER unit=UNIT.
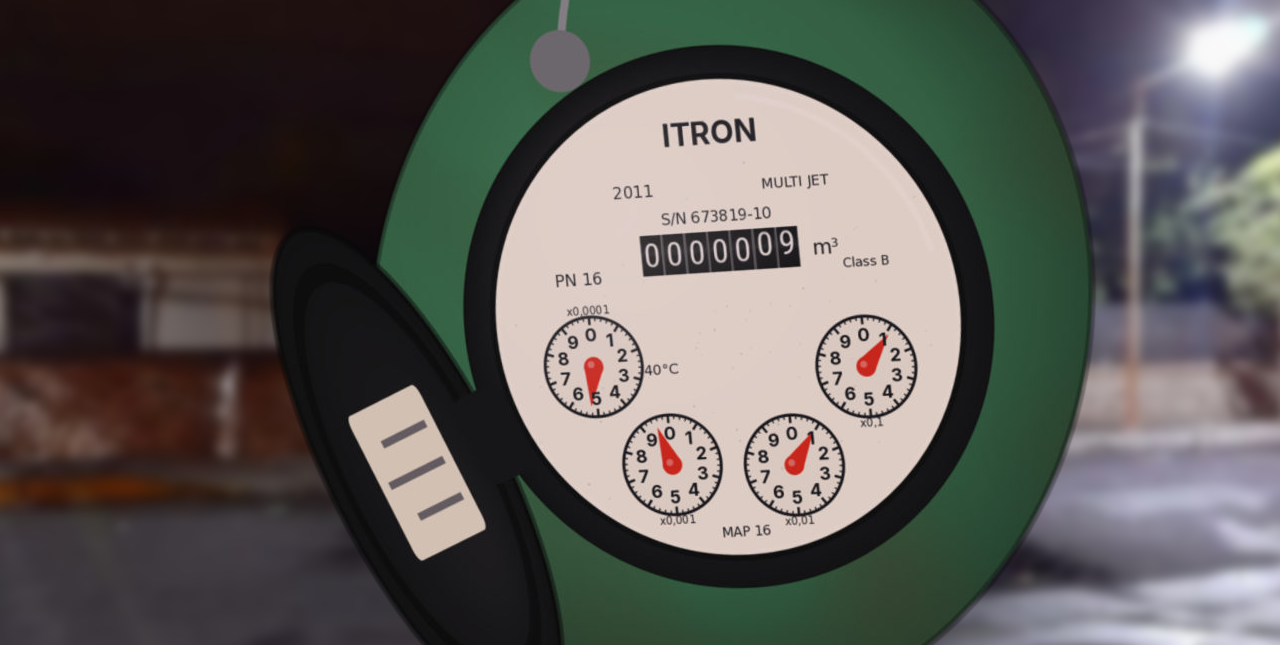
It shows value=9.1095 unit=m³
